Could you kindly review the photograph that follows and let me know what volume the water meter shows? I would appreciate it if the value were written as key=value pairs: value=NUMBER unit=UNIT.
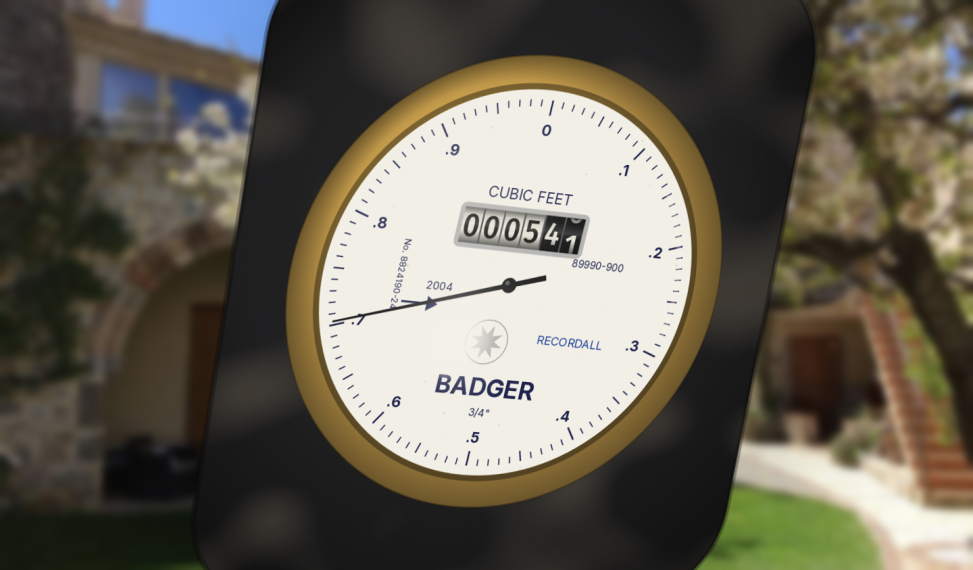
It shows value=540.70 unit=ft³
